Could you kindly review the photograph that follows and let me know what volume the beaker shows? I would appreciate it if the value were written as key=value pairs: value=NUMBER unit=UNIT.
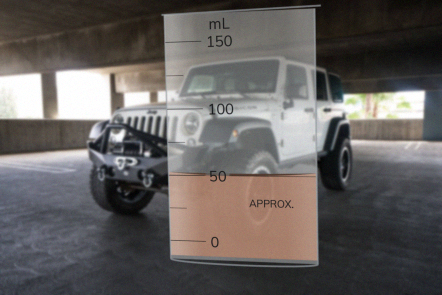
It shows value=50 unit=mL
